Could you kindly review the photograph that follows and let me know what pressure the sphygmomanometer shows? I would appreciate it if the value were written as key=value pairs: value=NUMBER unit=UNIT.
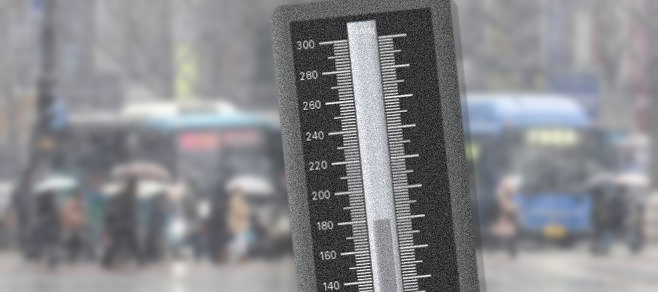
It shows value=180 unit=mmHg
